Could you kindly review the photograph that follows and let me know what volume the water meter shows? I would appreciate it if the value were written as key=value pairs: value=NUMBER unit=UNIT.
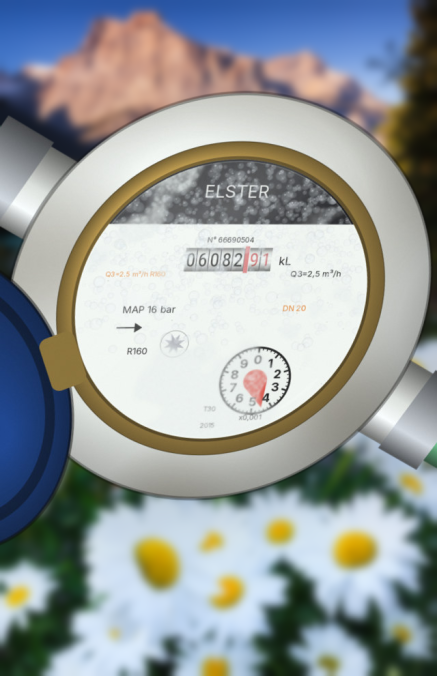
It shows value=6082.914 unit=kL
